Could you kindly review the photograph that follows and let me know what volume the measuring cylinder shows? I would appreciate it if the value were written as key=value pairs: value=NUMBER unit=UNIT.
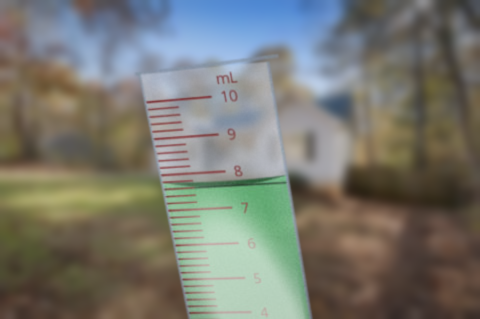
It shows value=7.6 unit=mL
